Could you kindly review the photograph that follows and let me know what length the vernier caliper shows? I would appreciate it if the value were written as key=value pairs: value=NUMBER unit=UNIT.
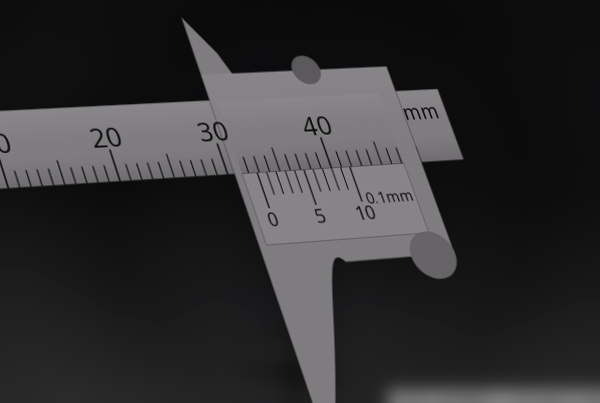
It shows value=32.8 unit=mm
